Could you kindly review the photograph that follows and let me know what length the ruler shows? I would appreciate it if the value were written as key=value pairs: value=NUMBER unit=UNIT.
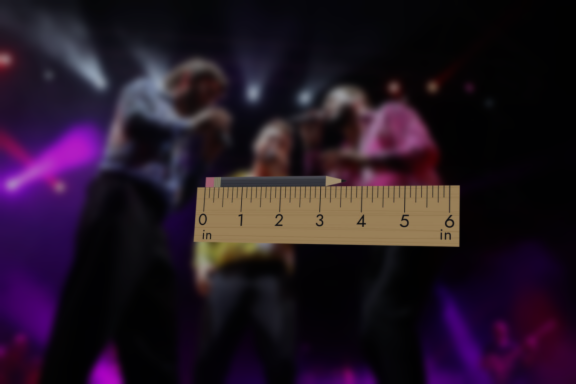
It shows value=3.625 unit=in
